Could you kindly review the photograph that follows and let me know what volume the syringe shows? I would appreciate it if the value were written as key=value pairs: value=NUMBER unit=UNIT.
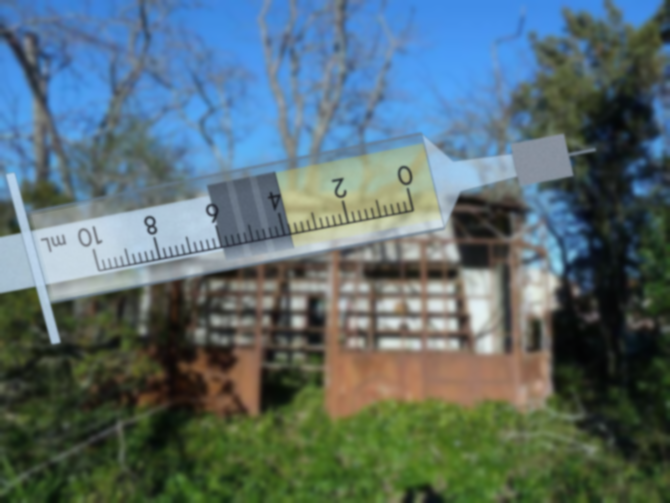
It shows value=3.8 unit=mL
